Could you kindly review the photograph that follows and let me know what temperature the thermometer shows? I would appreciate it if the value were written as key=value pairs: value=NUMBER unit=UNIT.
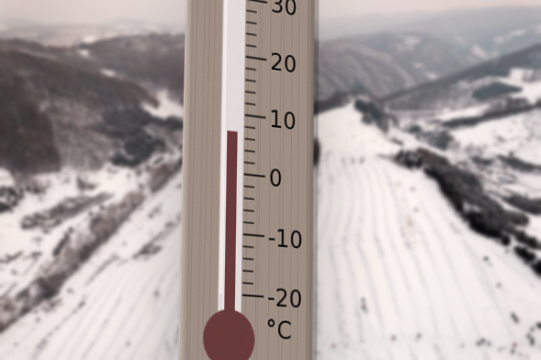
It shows value=7 unit=°C
